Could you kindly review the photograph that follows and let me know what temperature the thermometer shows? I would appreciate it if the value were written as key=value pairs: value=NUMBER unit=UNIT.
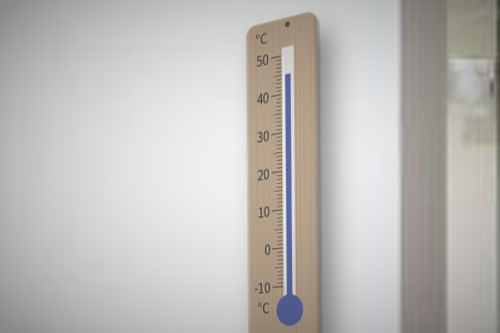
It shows value=45 unit=°C
